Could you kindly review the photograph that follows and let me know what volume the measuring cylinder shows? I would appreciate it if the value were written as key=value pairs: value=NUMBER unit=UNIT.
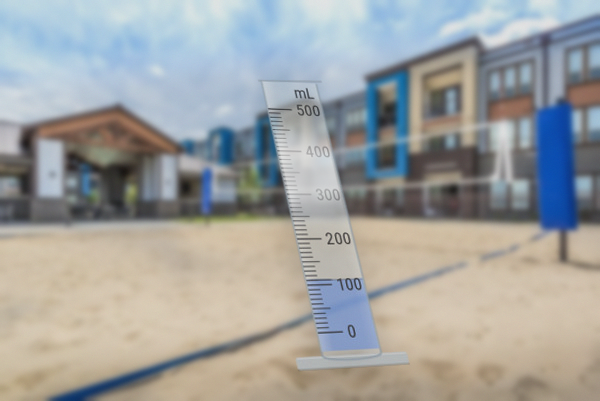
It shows value=110 unit=mL
